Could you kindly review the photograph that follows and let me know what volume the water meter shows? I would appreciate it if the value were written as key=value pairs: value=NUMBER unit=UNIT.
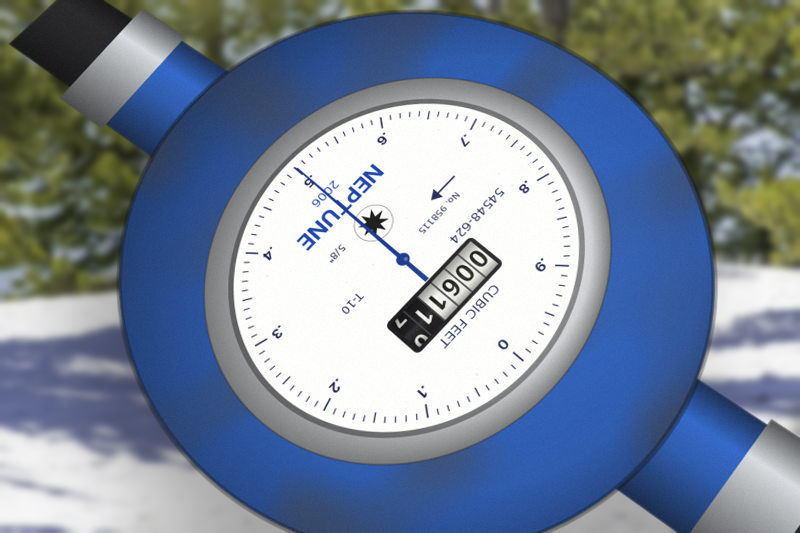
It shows value=6116.50 unit=ft³
